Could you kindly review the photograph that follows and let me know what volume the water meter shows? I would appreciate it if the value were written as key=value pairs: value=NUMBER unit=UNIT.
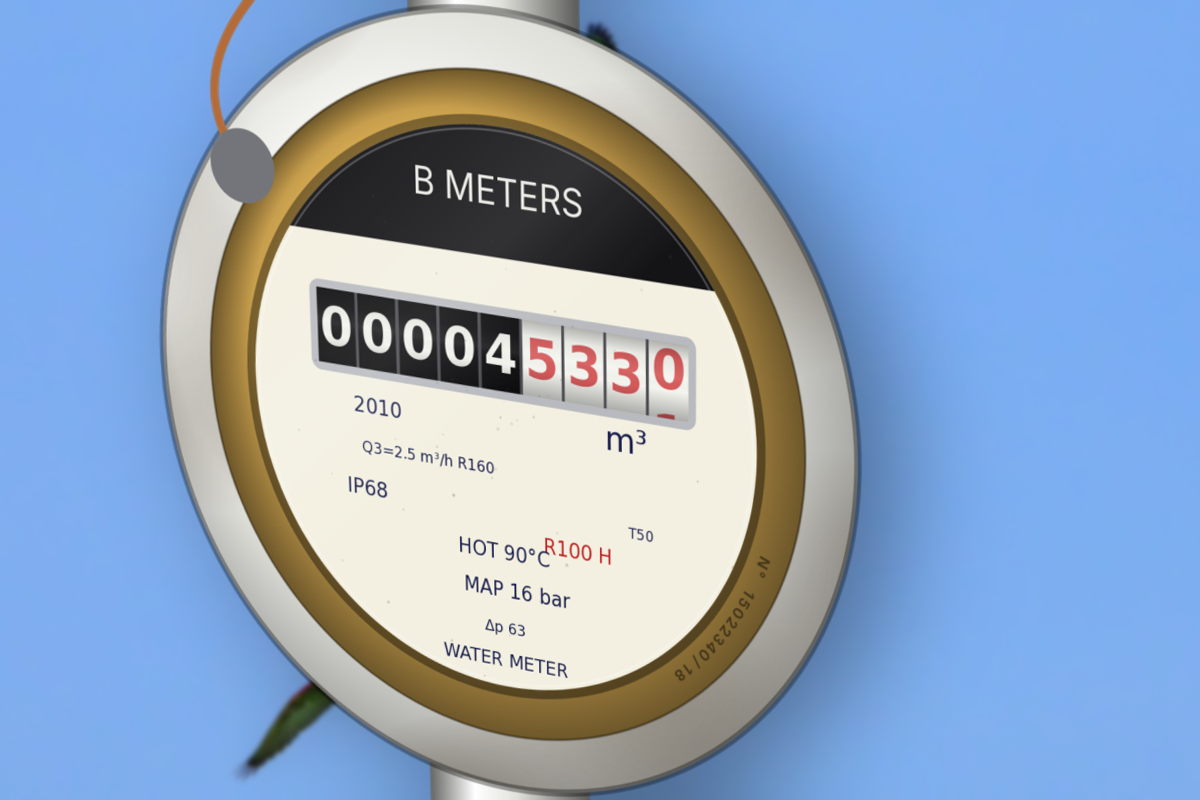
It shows value=4.5330 unit=m³
